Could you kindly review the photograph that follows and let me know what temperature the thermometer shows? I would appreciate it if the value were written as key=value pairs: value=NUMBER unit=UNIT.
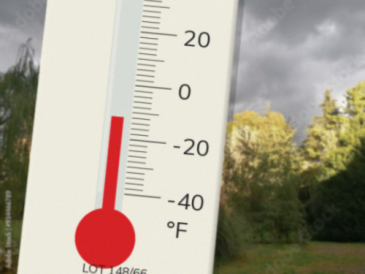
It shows value=-12 unit=°F
